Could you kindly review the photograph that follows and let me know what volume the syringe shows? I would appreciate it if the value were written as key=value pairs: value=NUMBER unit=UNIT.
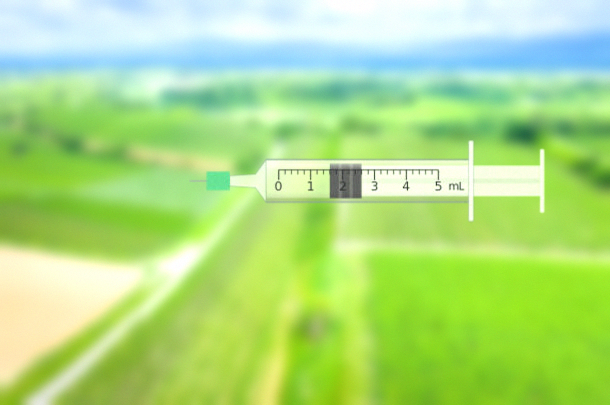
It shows value=1.6 unit=mL
